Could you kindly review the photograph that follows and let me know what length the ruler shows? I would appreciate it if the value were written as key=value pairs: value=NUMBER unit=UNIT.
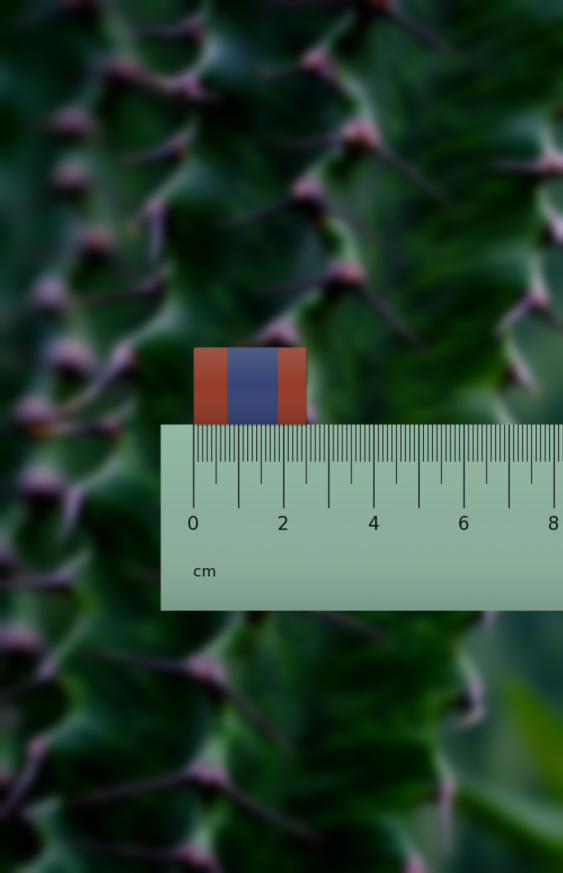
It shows value=2.5 unit=cm
